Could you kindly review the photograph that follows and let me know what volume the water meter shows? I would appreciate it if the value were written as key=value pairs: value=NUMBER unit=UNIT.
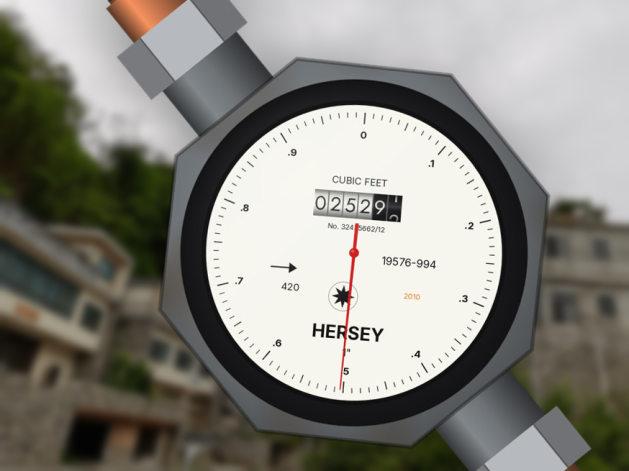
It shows value=25291.50 unit=ft³
